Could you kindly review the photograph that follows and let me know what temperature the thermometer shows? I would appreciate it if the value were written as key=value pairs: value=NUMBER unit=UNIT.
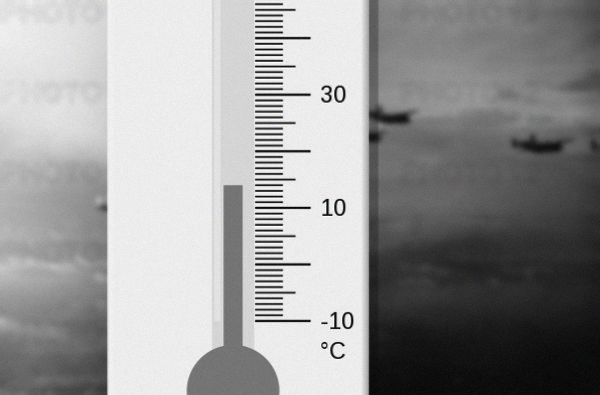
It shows value=14 unit=°C
